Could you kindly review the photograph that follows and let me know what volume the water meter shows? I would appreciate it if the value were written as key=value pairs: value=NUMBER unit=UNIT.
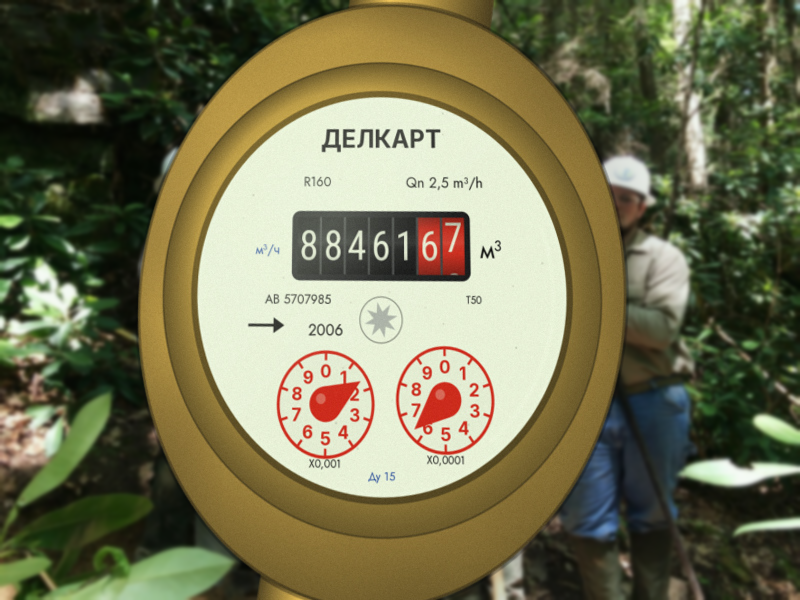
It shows value=88461.6716 unit=m³
